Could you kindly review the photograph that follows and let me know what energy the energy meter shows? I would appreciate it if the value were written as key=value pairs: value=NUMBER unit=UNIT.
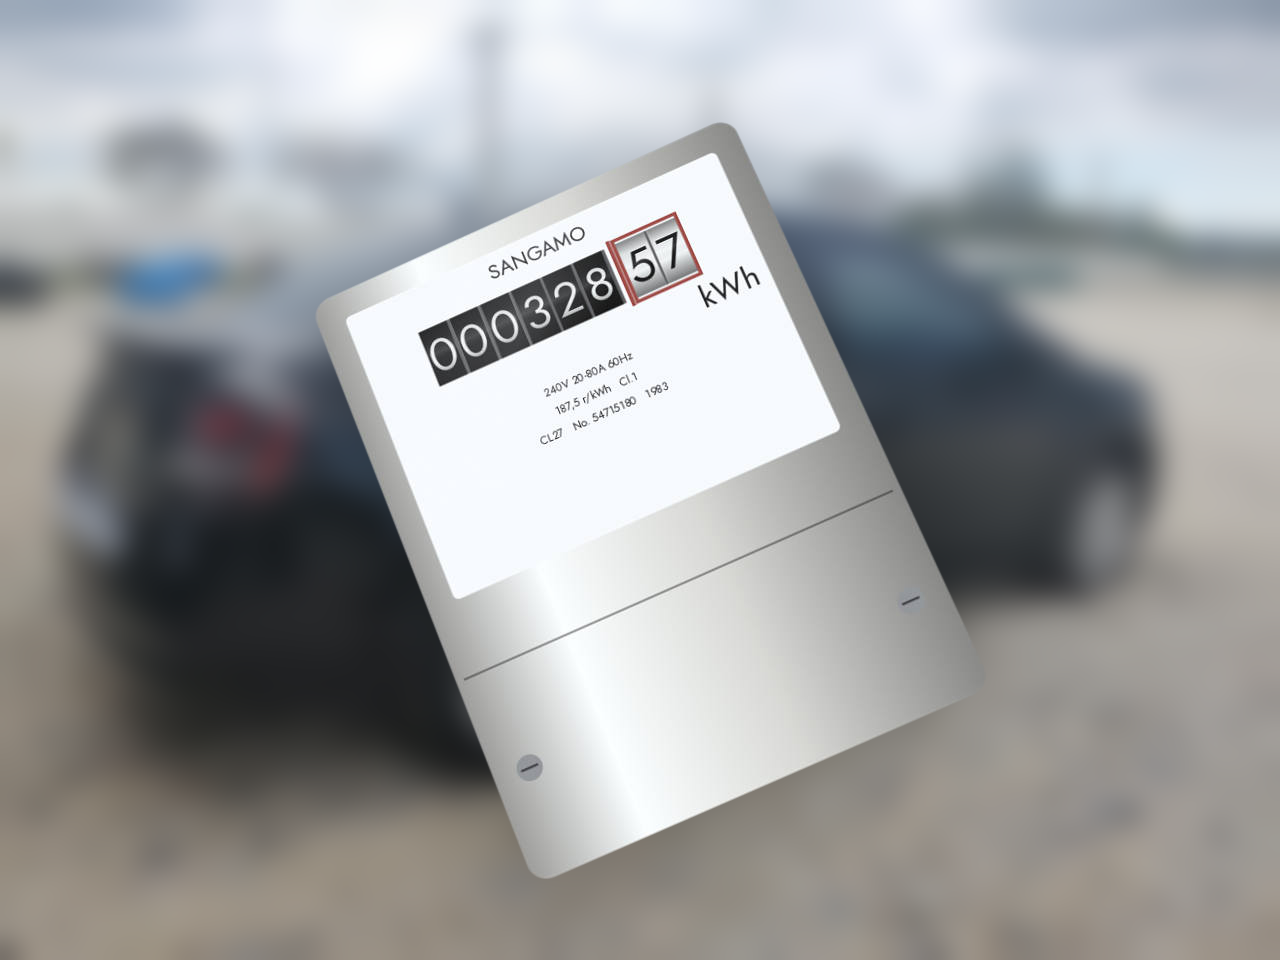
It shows value=328.57 unit=kWh
